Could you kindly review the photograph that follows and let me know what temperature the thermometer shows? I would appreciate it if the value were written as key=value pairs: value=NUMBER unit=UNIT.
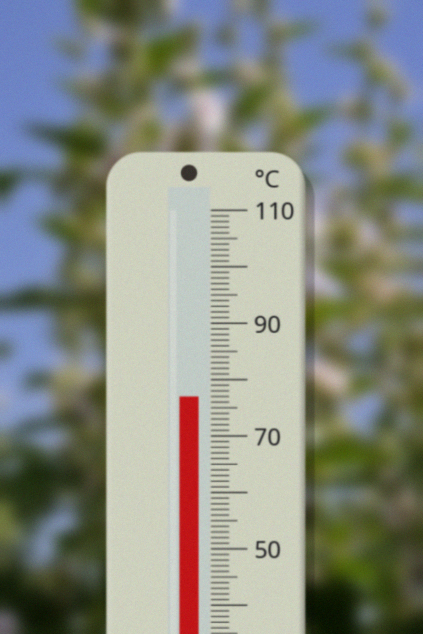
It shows value=77 unit=°C
